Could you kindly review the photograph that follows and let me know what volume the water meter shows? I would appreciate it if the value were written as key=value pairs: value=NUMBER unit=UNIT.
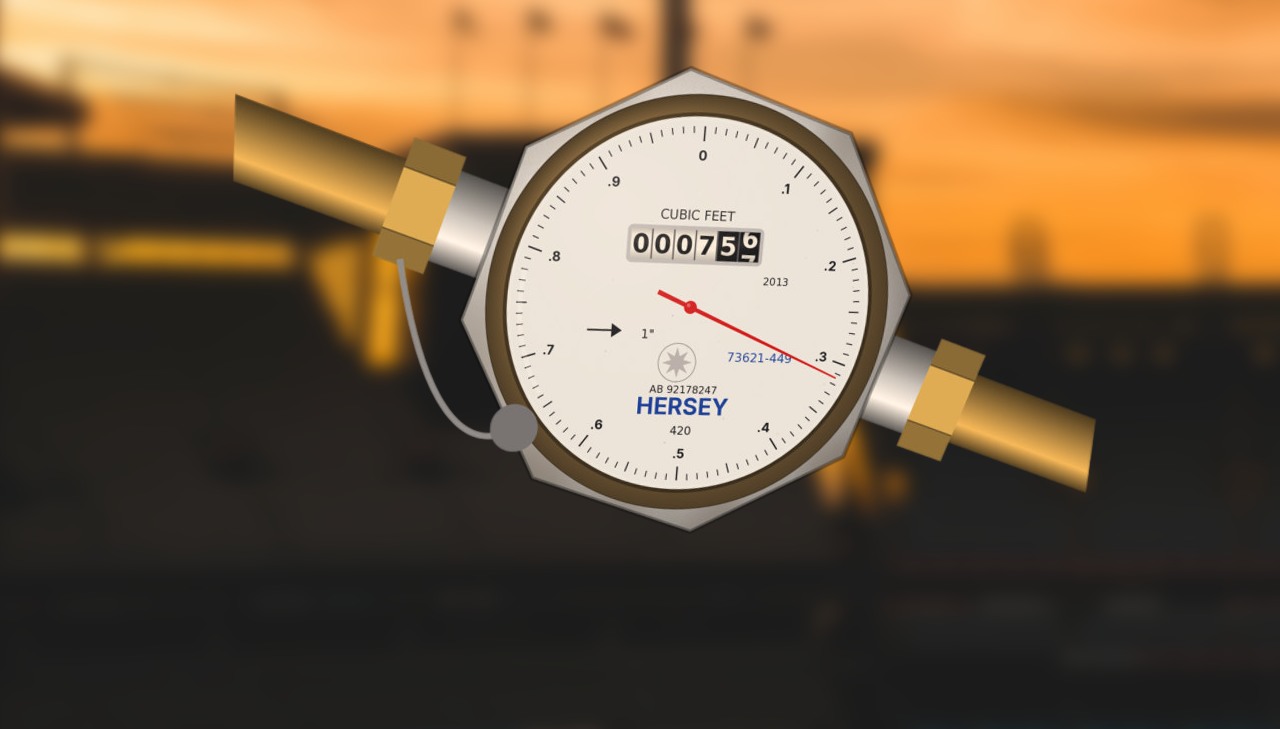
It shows value=756.31 unit=ft³
